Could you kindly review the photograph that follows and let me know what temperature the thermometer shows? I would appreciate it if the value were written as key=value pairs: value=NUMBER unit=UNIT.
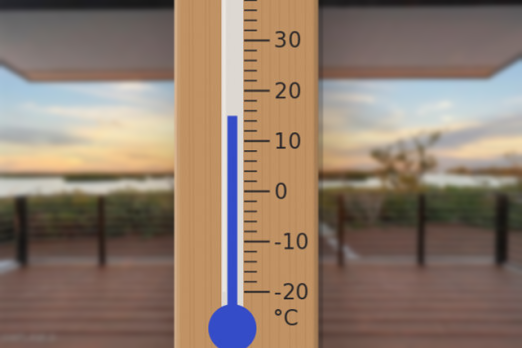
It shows value=15 unit=°C
